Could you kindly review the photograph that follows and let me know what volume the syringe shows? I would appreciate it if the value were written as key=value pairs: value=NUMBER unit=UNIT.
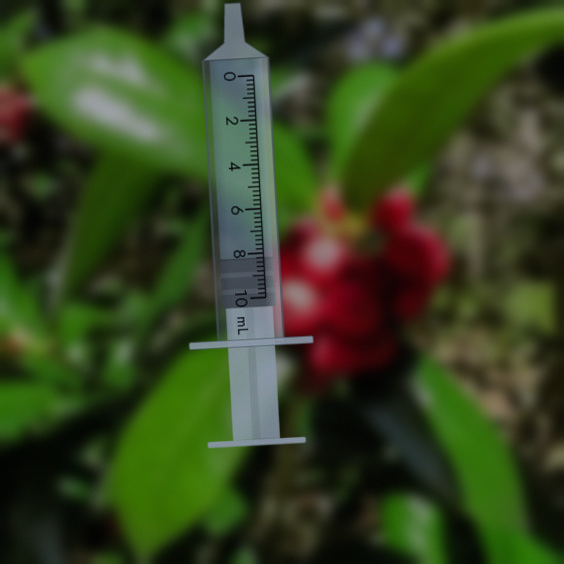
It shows value=8.2 unit=mL
